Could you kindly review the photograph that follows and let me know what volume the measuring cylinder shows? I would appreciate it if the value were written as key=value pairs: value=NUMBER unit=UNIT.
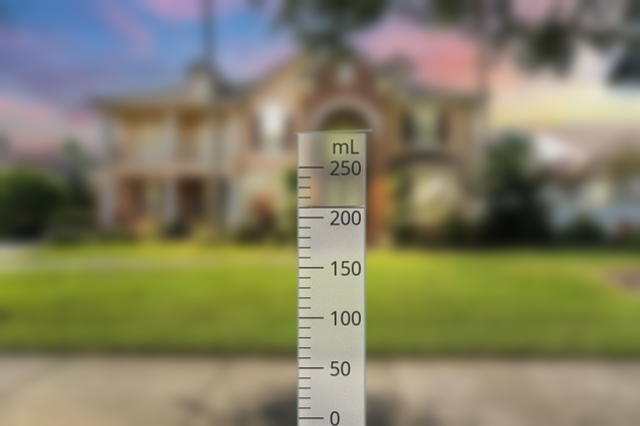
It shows value=210 unit=mL
